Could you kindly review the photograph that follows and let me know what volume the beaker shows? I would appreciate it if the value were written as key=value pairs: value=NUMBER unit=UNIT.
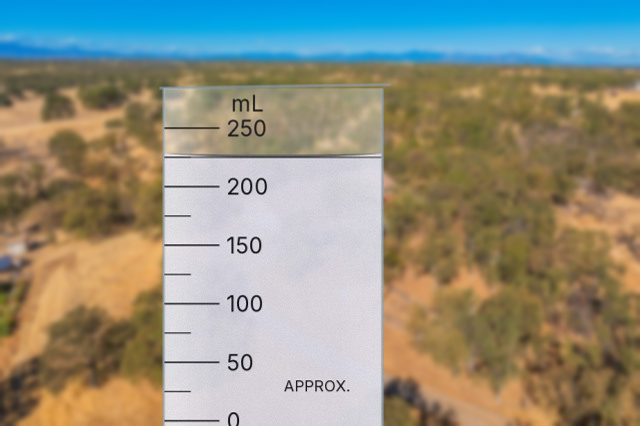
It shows value=225 unit=mL
